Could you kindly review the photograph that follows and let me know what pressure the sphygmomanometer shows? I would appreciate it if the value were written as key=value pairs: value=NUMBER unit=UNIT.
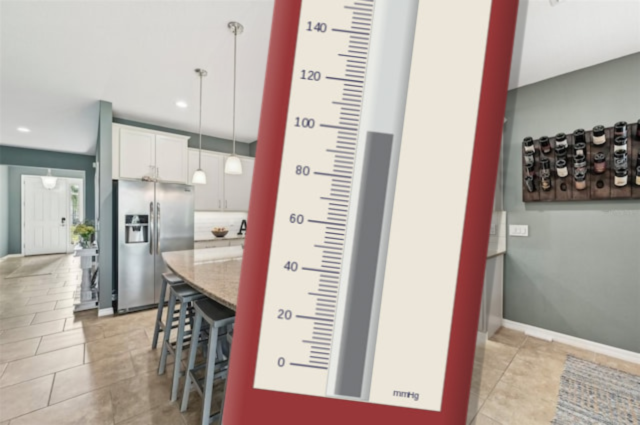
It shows value=100 unit=mmHg
